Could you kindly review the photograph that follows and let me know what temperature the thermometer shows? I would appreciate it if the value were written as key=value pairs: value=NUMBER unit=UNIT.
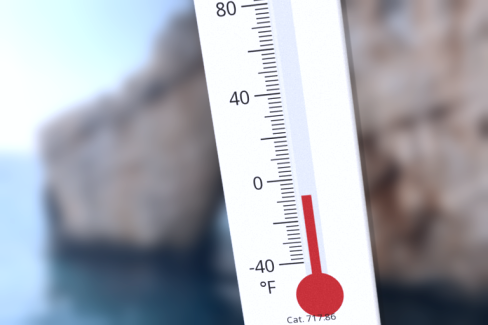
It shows value=-8 unit=°F
